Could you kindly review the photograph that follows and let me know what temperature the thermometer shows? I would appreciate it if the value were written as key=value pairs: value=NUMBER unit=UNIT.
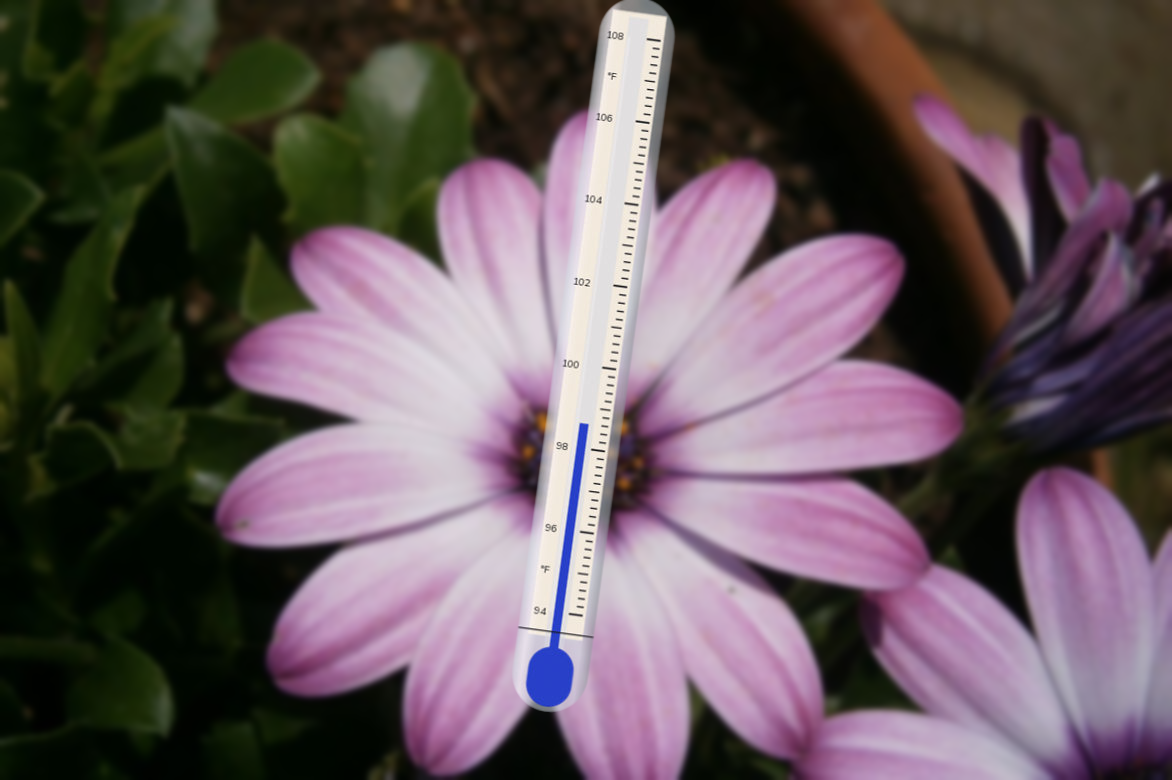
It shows value=98.6 unit=°F
